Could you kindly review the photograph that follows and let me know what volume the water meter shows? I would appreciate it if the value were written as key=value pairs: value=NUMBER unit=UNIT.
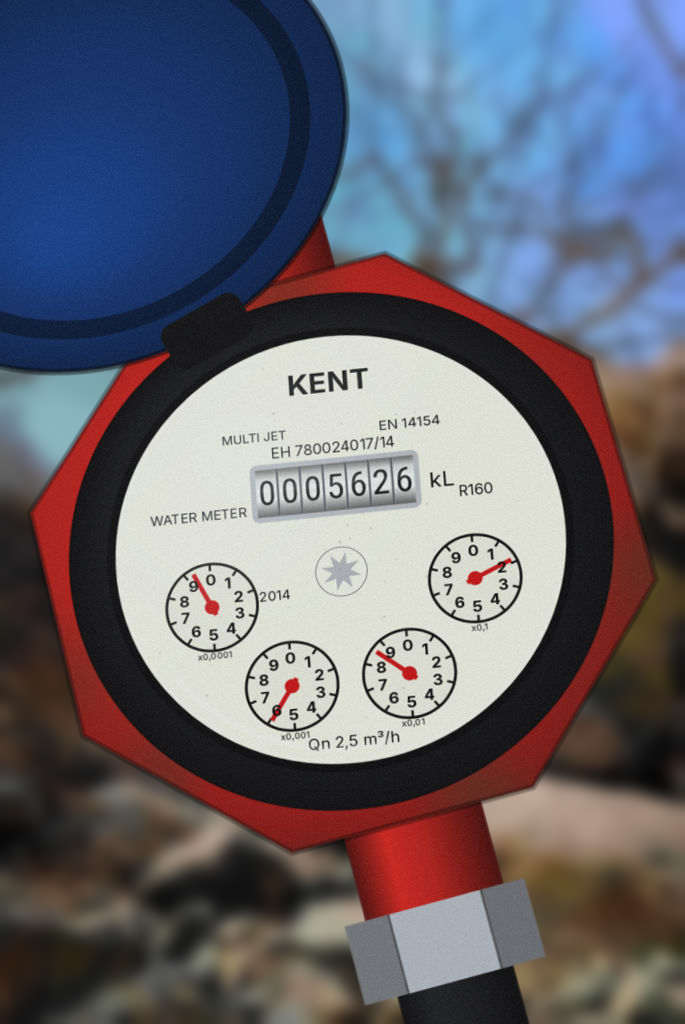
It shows value=5626.1859 unit=kL
